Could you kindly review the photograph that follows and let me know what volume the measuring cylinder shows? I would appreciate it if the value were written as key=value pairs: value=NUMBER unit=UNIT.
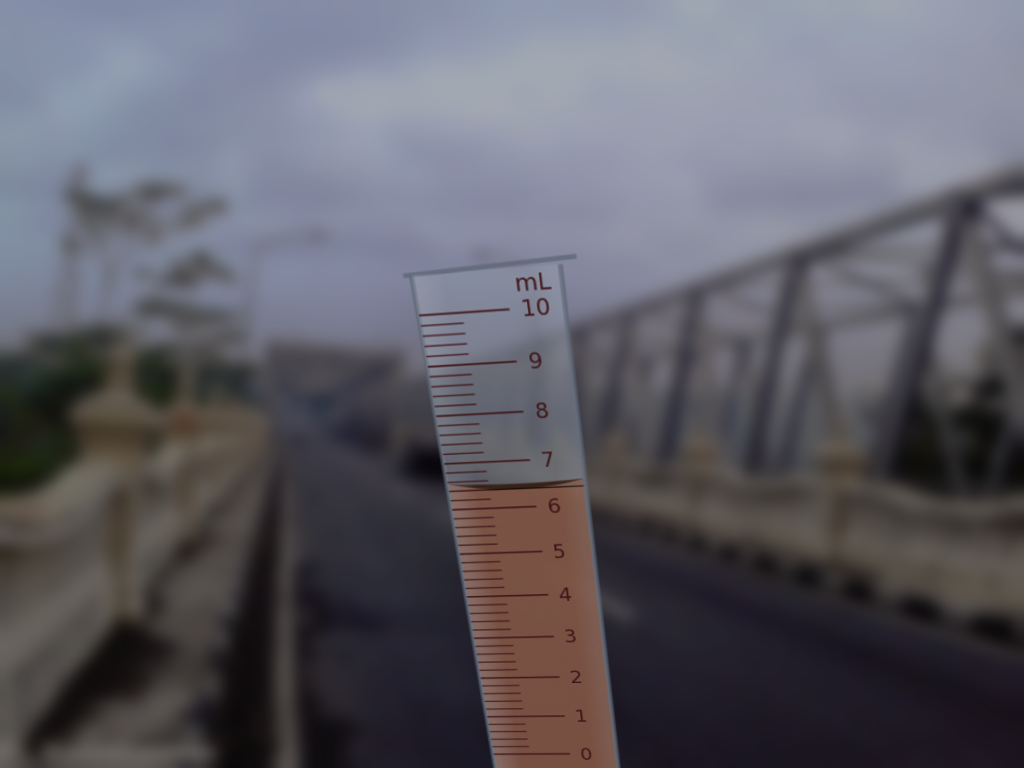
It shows value=6.4 unit=mL
